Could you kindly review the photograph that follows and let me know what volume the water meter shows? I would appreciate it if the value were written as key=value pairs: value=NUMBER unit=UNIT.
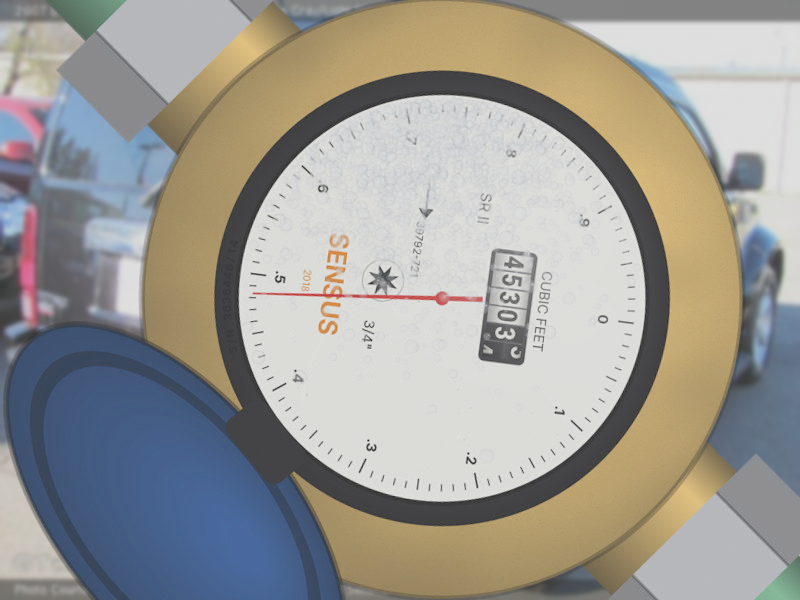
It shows value=453033.48 unit=ft³
